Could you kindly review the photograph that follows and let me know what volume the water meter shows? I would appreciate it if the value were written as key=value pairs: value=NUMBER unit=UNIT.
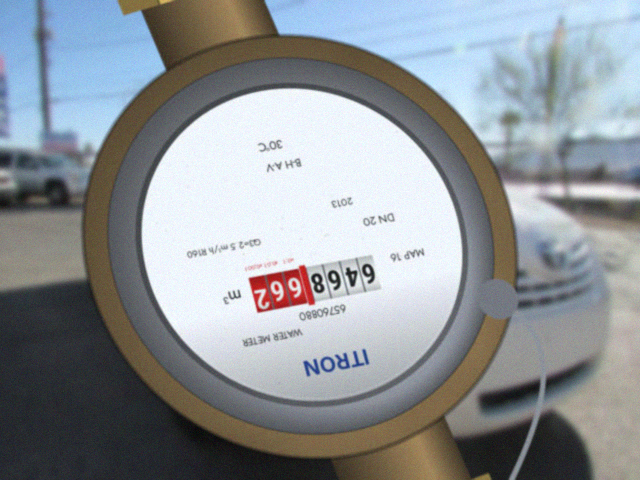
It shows value=6468.662 unit=m³
